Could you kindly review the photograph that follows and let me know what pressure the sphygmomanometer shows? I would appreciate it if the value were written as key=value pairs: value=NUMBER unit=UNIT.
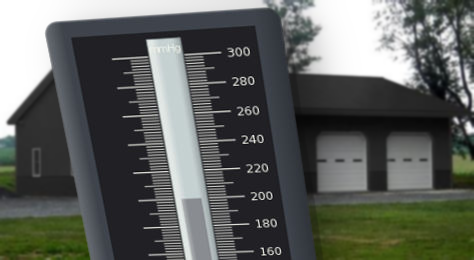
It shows value=200 unit=mmHg
